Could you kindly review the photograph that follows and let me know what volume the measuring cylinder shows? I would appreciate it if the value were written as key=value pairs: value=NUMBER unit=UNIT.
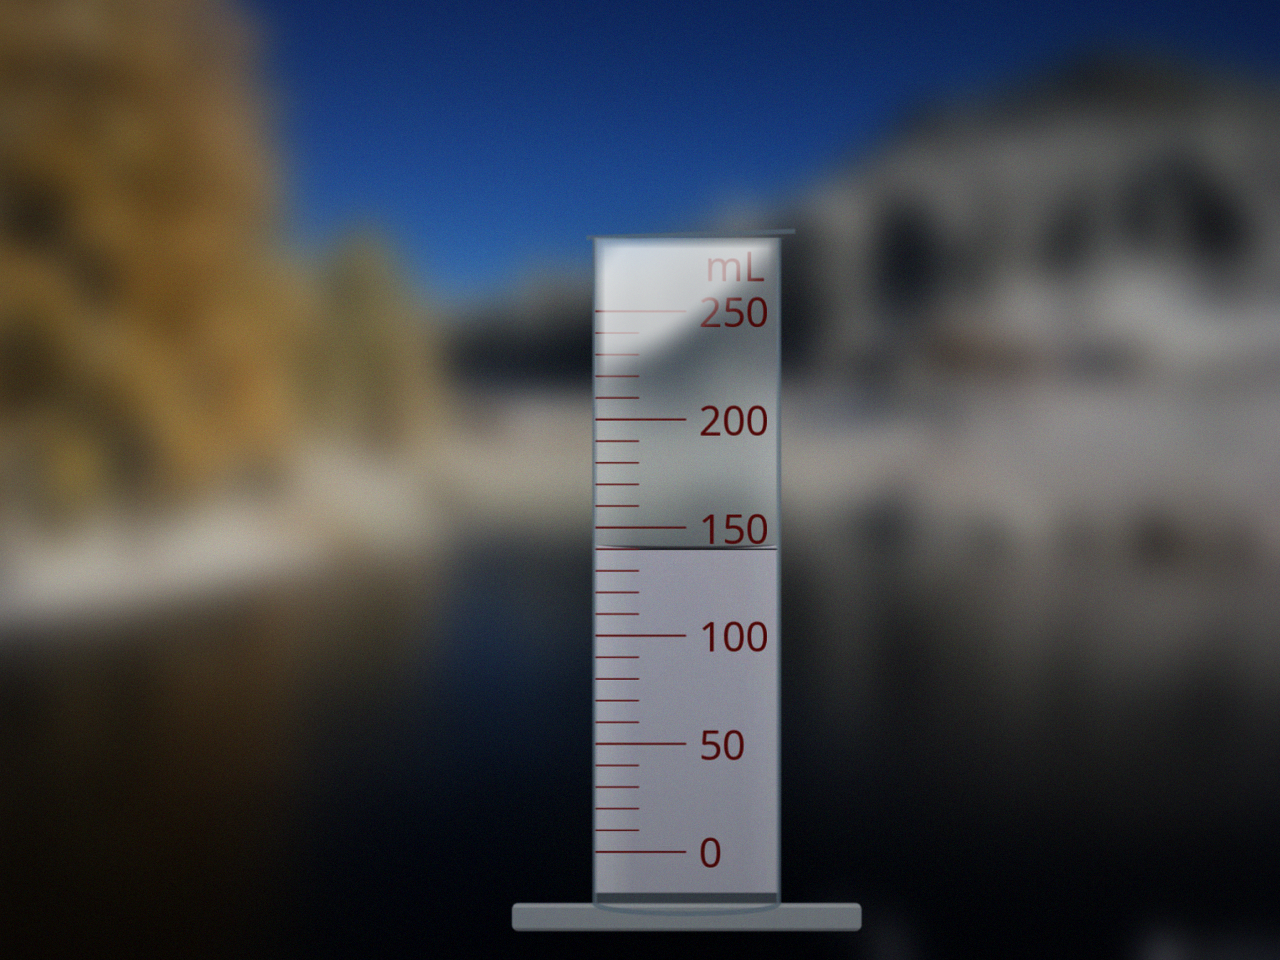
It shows value=140 unit=mL
